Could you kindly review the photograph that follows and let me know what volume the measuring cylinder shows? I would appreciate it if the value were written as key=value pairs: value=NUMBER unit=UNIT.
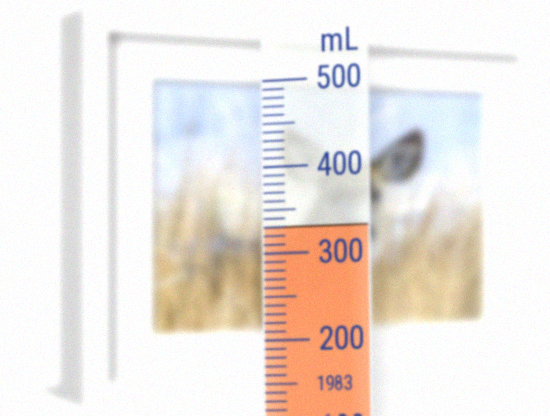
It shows value=330 unit=mL
